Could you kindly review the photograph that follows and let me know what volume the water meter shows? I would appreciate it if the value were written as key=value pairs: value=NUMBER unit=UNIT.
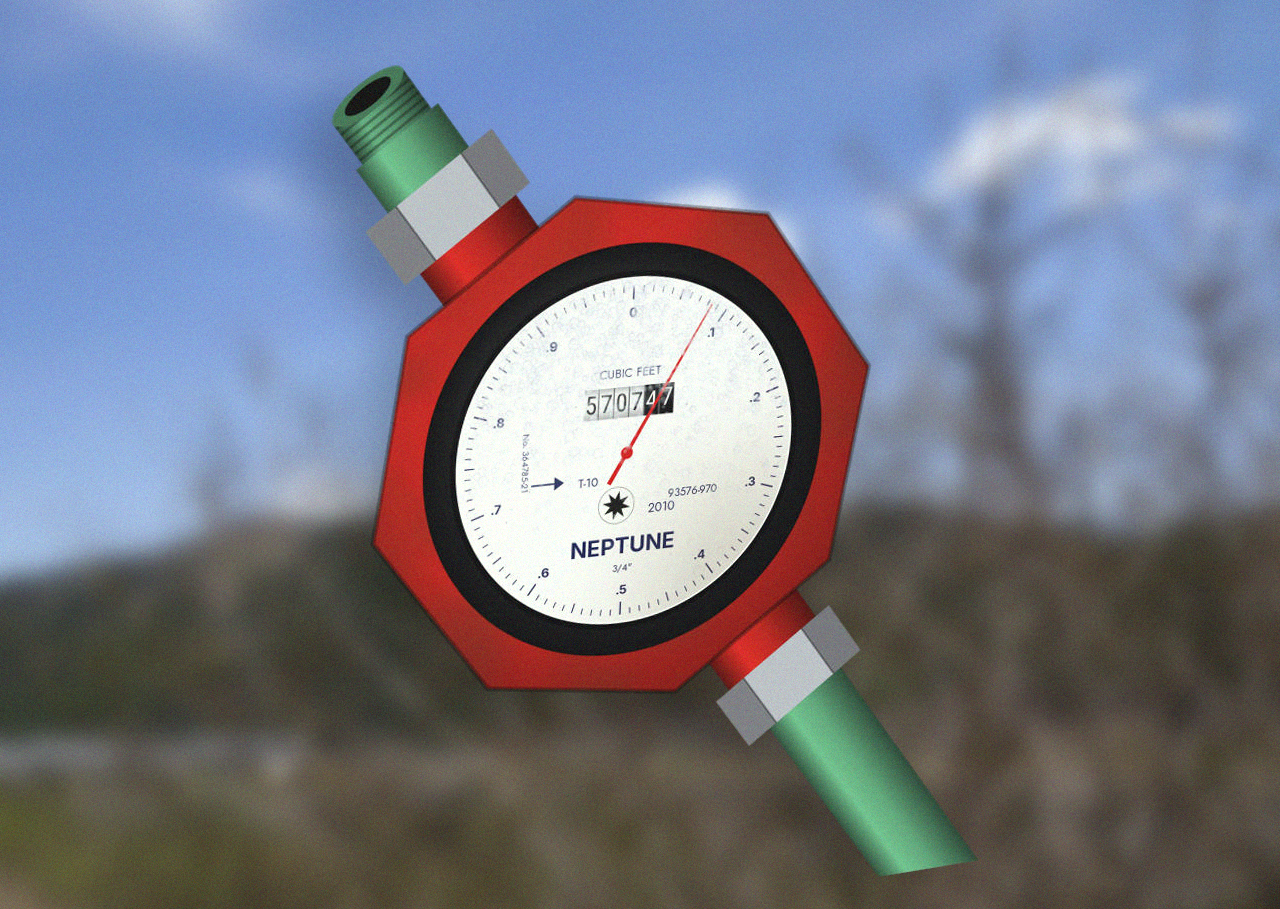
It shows value=570747.08 unit=ft³
